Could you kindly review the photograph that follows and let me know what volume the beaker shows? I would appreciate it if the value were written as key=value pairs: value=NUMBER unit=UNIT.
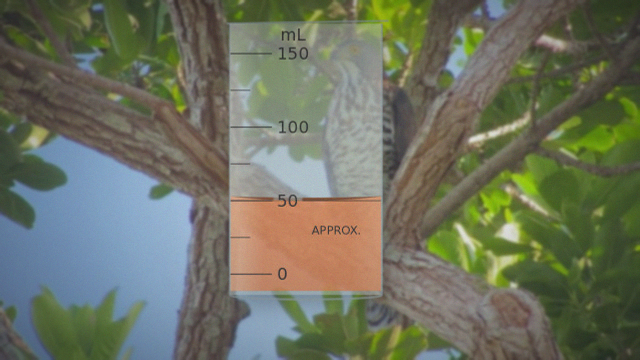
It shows value=50 unit=mL
